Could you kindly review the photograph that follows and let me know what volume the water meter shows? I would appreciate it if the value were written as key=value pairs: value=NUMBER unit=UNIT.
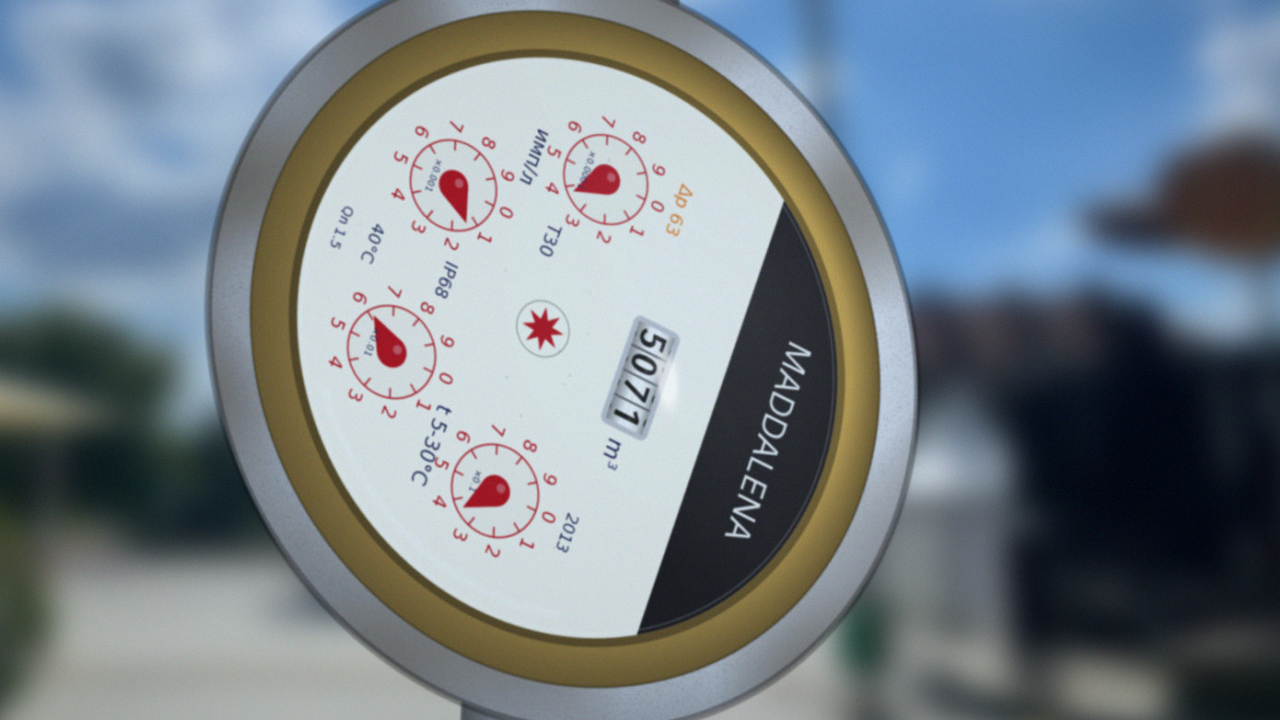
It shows value=5071.3613 unit=m³
